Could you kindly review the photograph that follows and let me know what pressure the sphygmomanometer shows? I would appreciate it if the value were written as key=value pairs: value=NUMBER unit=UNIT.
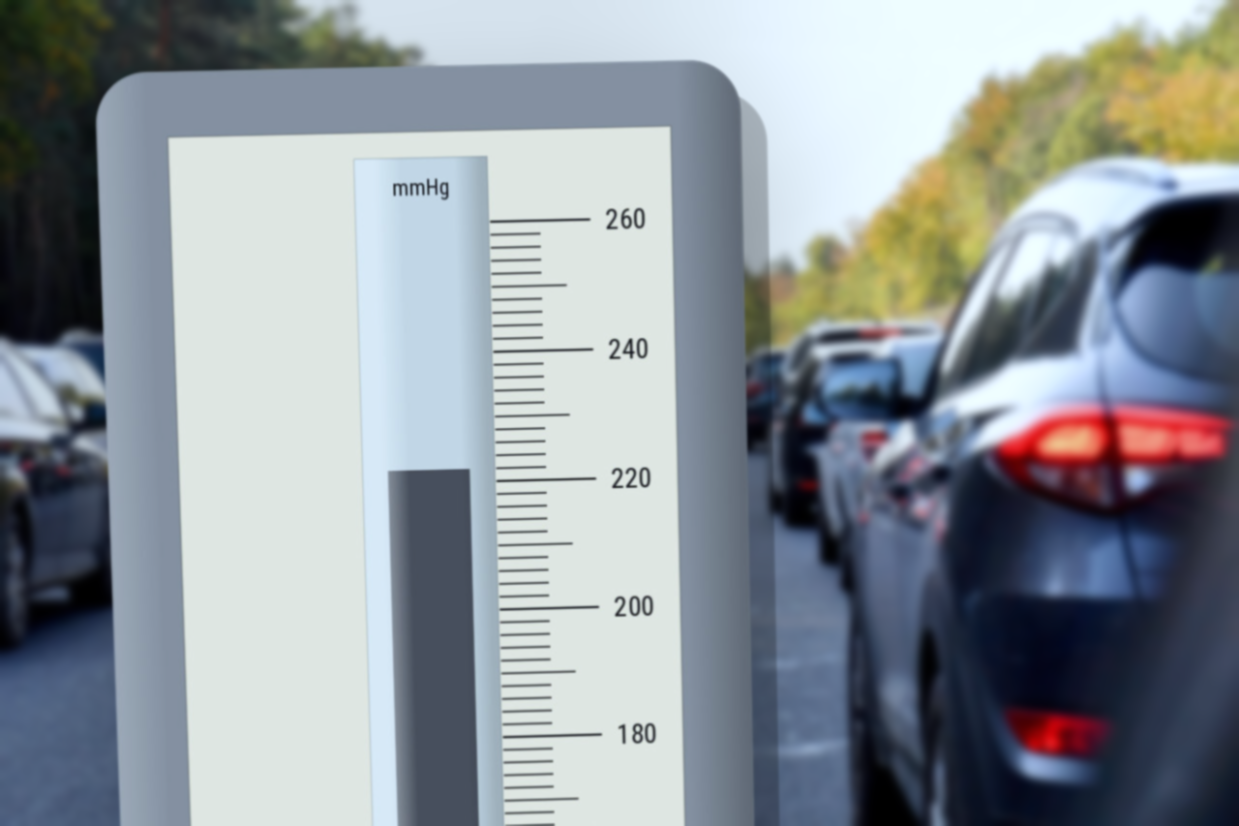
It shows value=222 unit=mmHg
